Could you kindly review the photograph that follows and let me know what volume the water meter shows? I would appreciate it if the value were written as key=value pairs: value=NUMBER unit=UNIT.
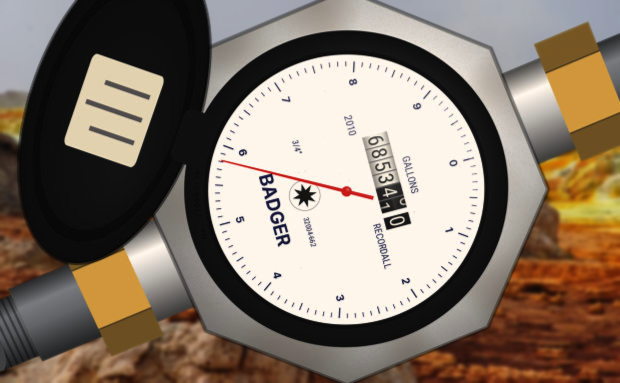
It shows value=6853405.8 unit=gal
